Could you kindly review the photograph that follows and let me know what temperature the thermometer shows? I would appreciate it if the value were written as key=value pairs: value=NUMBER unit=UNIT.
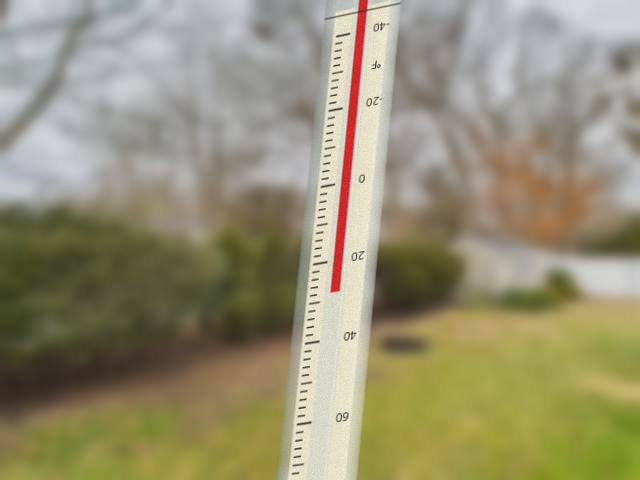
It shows value=28 unit=°F
